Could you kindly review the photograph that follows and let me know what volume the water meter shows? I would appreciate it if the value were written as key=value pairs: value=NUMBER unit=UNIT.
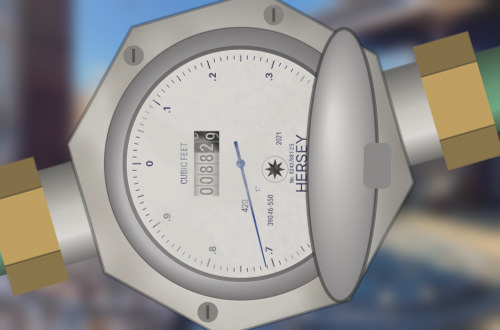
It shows value=8828.71 unit=ft³
